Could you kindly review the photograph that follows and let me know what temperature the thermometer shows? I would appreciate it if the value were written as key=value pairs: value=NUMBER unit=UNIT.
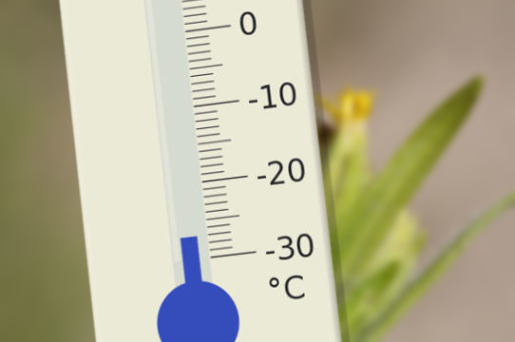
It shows value=-27 unit=°C
